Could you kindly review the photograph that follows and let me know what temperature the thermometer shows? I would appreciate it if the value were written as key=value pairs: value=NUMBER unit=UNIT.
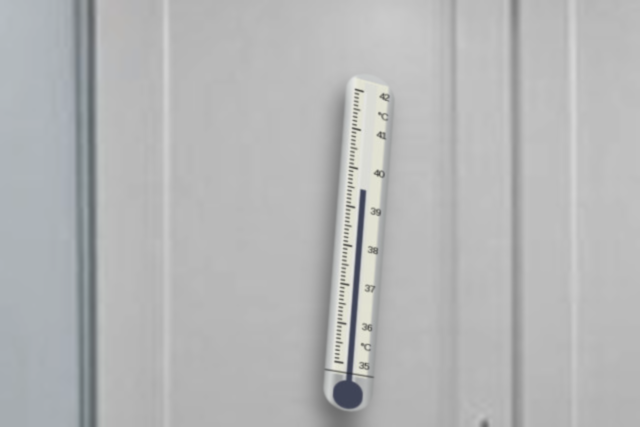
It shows value=39.5 unit=°C
